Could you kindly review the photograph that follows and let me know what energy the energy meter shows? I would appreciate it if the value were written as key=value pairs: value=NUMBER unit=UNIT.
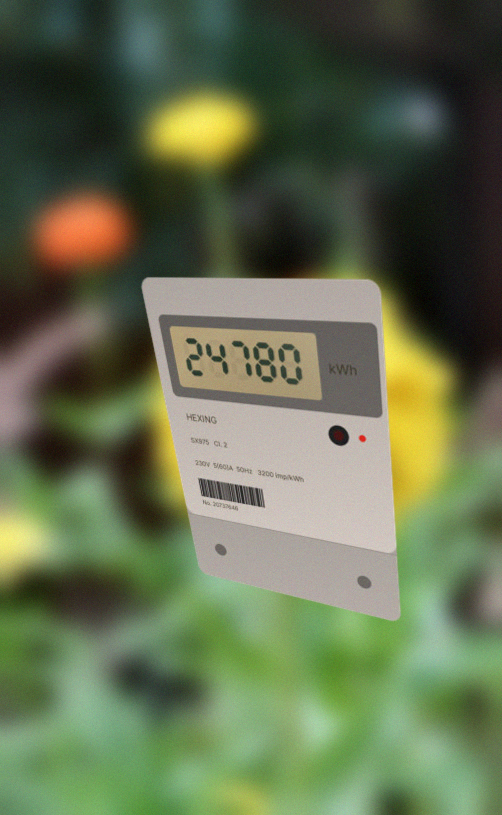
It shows value=24780 unit=kWh
